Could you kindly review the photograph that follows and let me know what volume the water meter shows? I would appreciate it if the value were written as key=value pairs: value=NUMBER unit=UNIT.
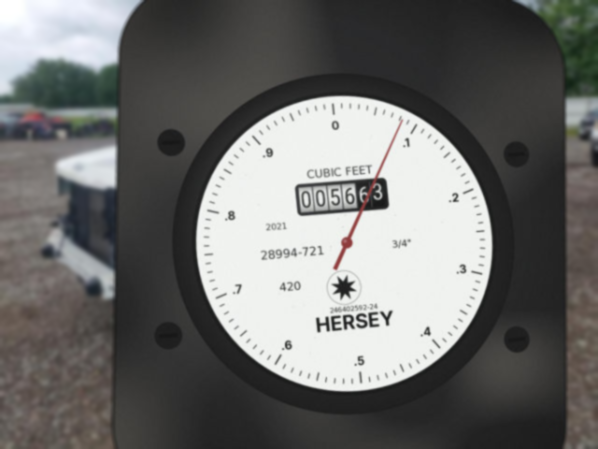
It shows value=5663.08 unit=ft³
